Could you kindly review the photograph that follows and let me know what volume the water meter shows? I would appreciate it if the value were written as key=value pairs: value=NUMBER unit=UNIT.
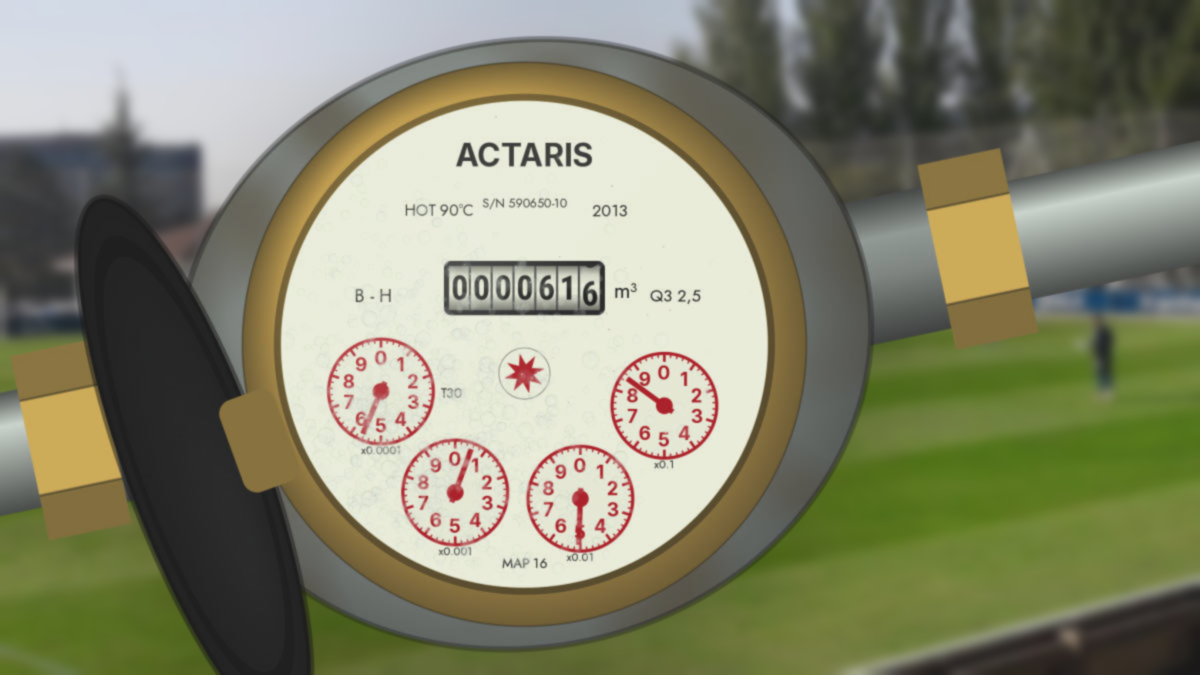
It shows value=615.8505 unit=m³
